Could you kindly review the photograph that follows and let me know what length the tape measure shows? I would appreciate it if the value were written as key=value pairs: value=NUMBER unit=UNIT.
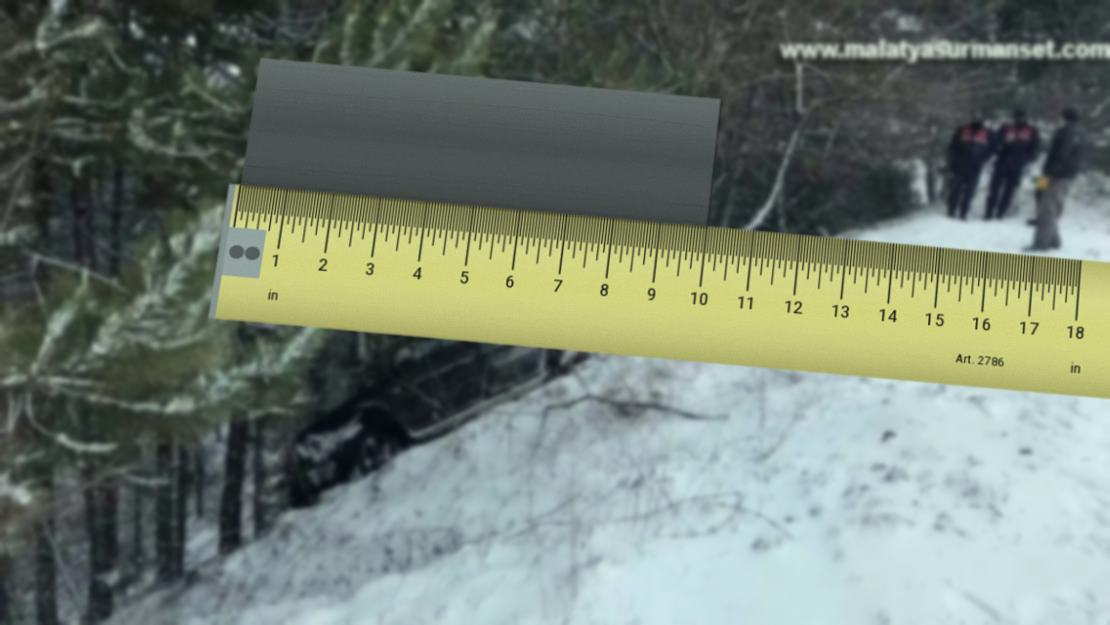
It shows value=10 unit=in
